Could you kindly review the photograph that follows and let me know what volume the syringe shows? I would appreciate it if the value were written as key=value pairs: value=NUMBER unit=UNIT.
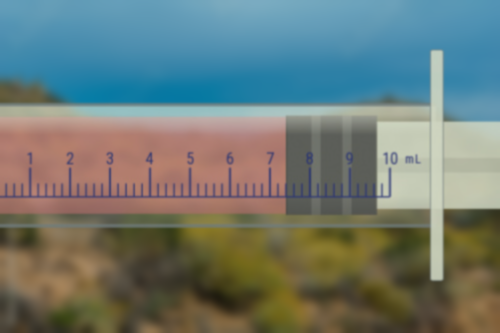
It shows value=7.4 unit=mL
